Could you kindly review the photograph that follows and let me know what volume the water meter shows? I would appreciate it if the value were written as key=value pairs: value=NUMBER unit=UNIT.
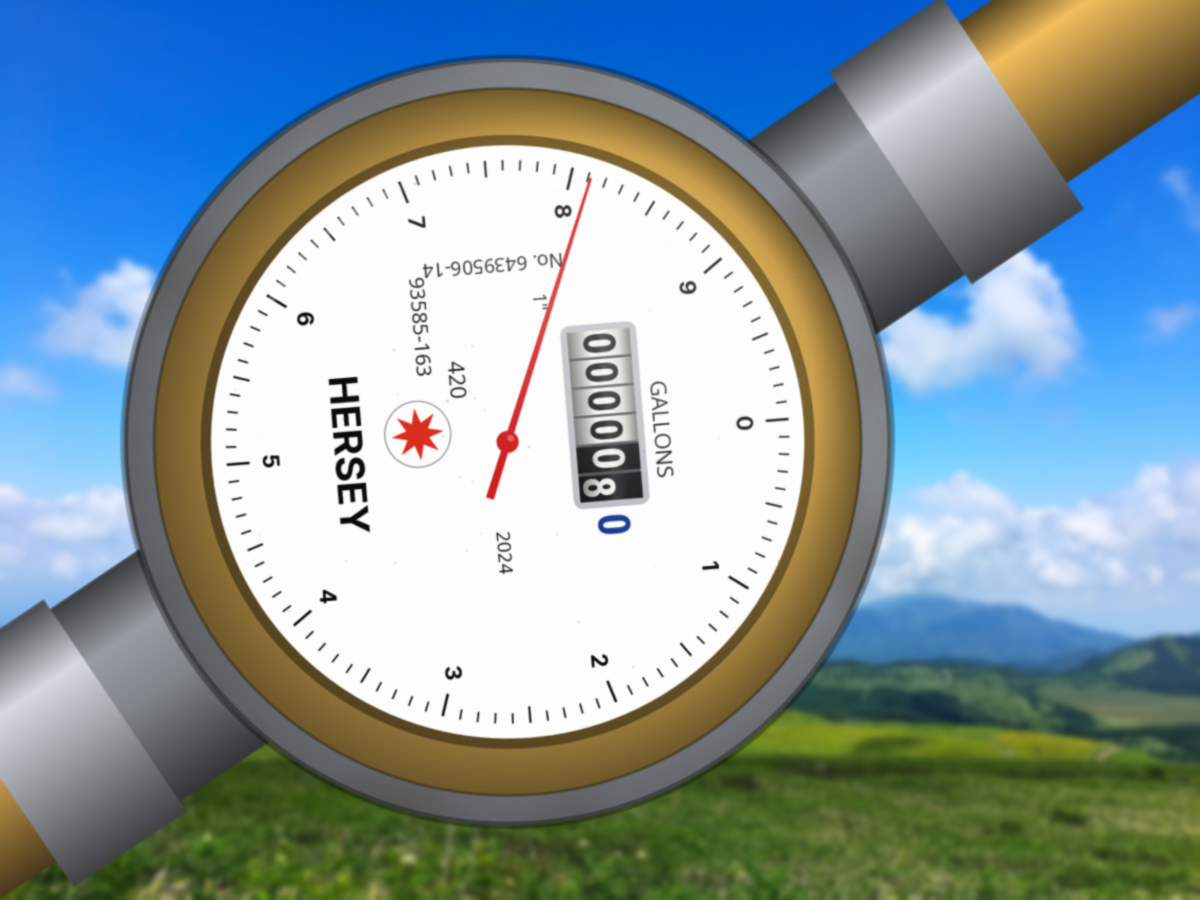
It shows value=78.1 unit=gal
